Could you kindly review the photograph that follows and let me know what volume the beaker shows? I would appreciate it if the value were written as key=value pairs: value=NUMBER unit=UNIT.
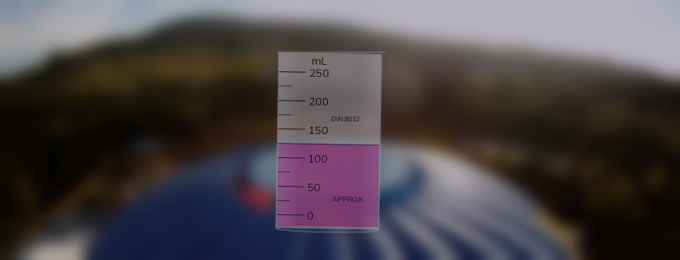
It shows value=125 unit=mL
